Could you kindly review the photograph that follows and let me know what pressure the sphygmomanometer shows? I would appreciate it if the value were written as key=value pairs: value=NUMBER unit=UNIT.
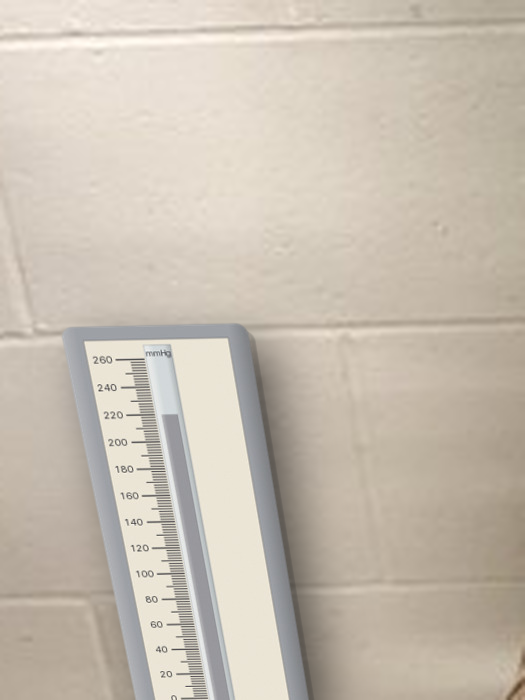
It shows value=220 unit=mmHg
